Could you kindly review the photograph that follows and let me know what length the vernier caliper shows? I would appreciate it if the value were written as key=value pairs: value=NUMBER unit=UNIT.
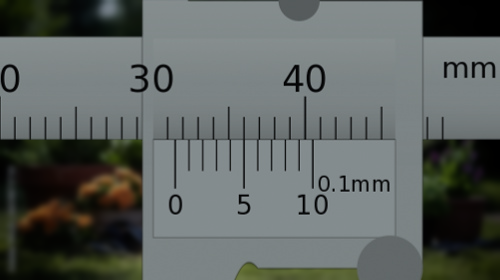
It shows value=31.5 unit=mm
